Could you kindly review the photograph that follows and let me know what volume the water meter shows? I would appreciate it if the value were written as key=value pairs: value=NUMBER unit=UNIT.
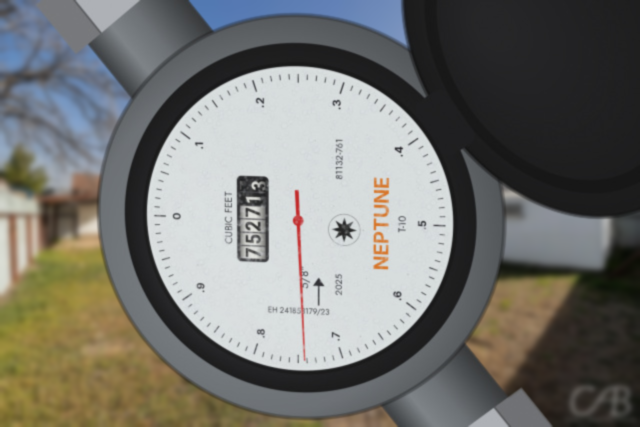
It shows value=752712.74 unit=ft³
